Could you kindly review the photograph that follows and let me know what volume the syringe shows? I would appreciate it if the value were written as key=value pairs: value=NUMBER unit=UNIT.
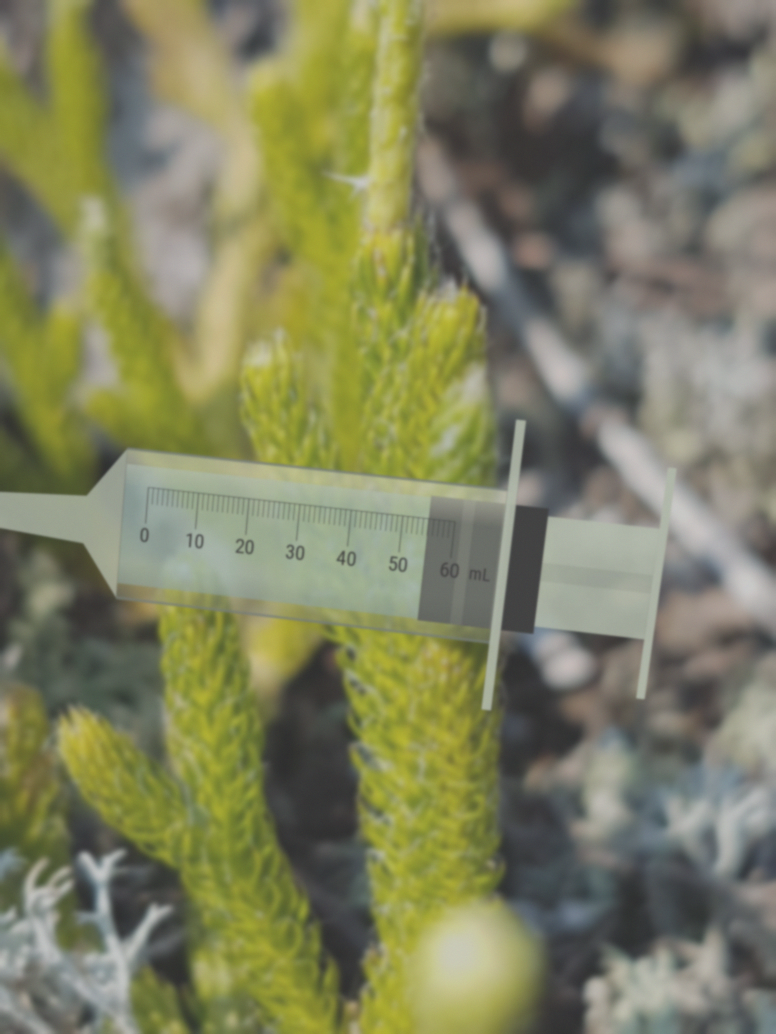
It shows value=55 unit=mL
